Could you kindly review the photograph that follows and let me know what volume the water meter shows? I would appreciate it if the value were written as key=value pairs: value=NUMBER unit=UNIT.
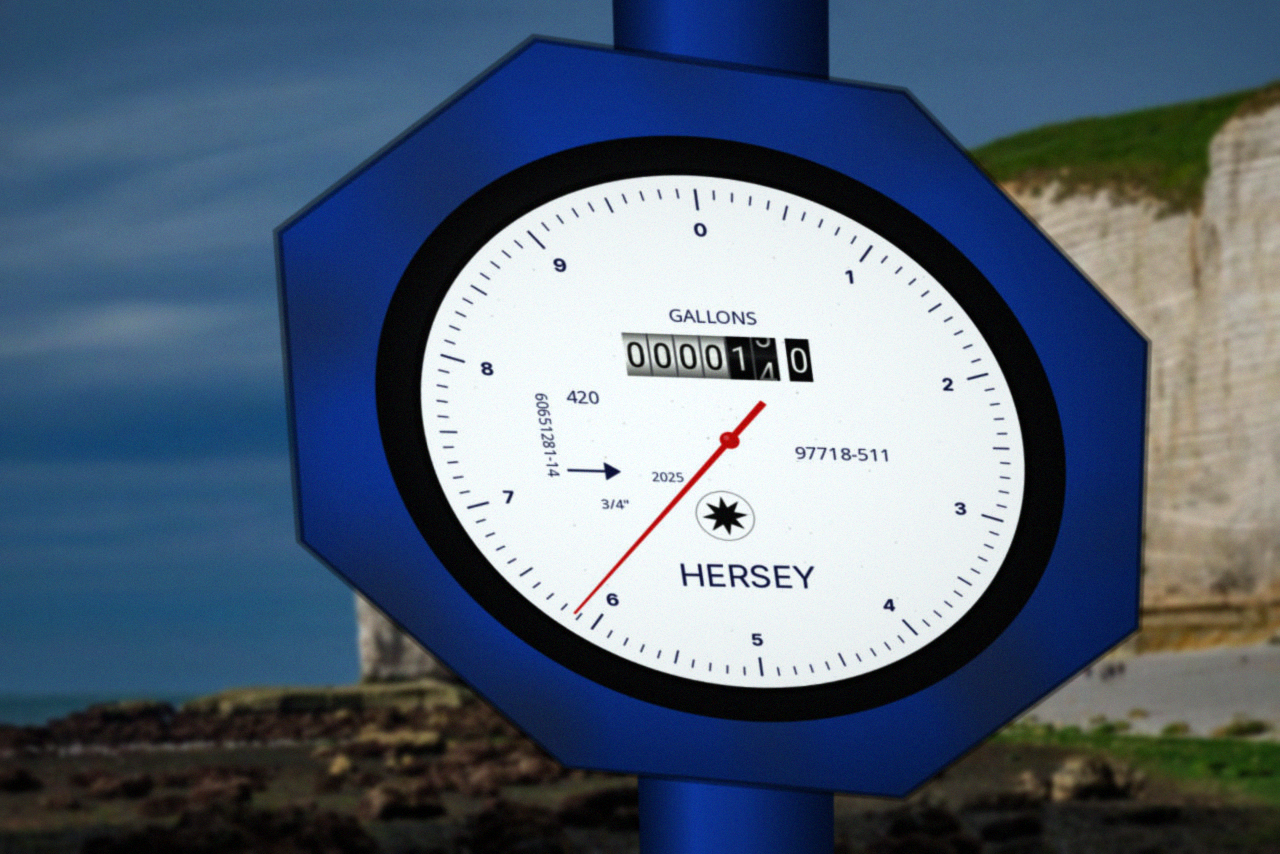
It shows value=136.1 unit=gal
